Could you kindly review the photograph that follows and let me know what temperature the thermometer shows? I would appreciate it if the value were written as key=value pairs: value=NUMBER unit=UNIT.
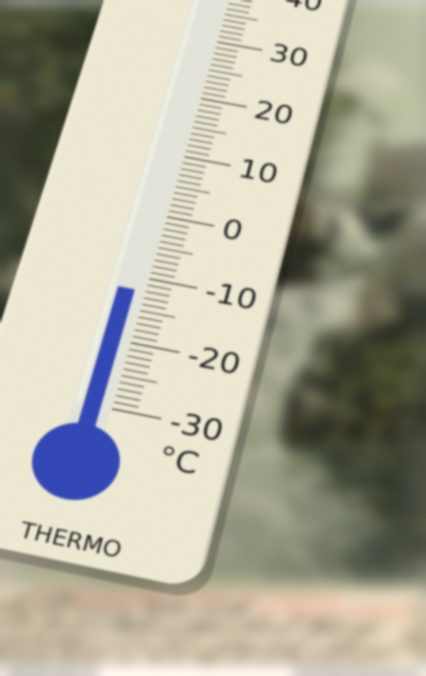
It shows value=-12 unit=°C
